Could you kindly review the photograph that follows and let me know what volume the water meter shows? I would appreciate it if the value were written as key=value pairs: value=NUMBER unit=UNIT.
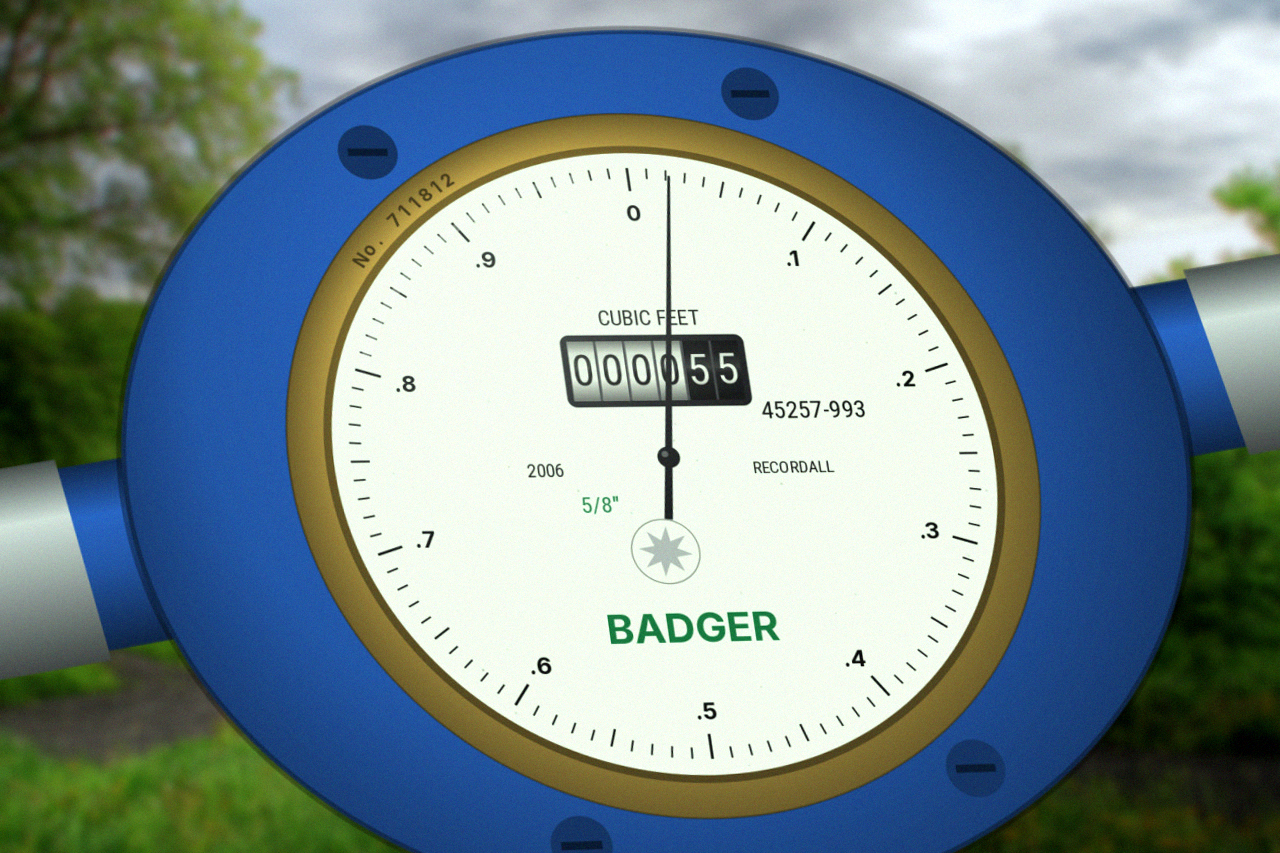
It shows value=55.02 unit=ft³
